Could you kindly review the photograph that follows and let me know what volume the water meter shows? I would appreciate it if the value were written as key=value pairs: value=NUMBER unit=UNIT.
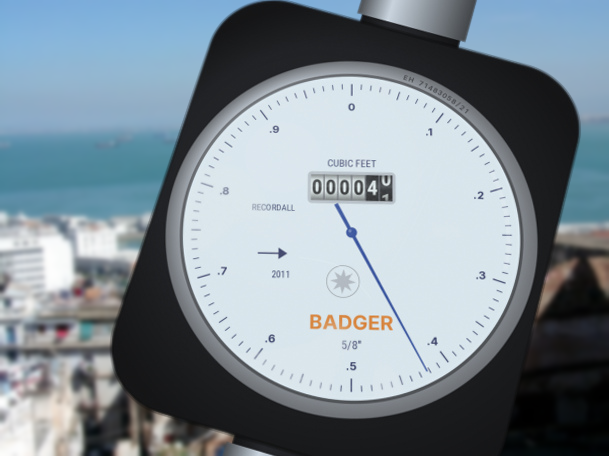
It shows value=40.42 unit=ft³
